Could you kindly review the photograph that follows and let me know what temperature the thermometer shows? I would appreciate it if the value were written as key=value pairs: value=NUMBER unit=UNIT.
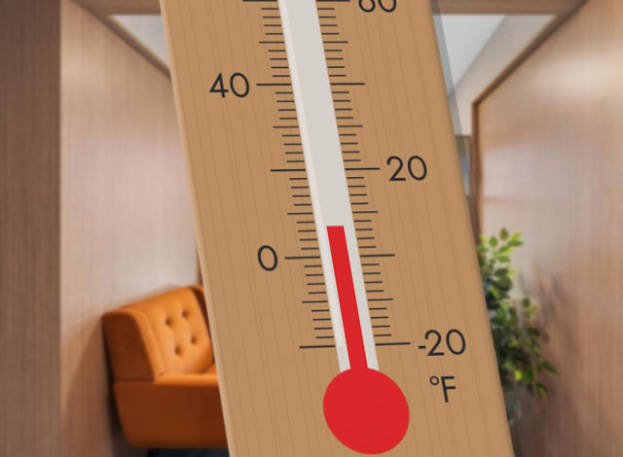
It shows value=7 unit=°F
